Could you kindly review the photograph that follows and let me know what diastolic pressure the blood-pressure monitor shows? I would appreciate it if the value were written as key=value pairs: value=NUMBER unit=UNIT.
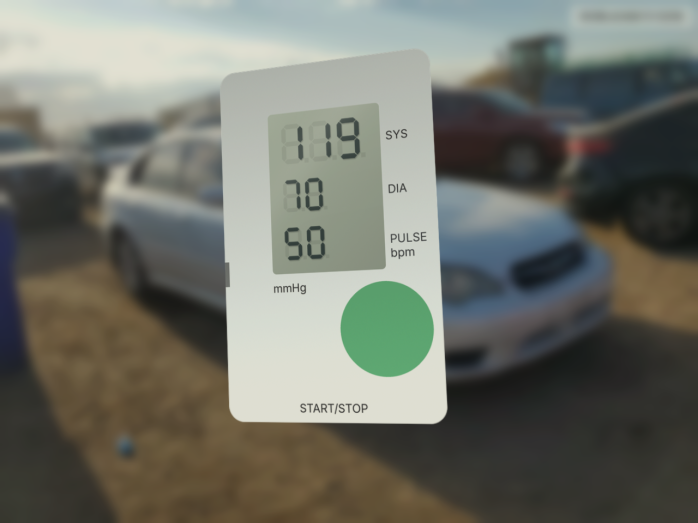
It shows value=70 unit=mmHg
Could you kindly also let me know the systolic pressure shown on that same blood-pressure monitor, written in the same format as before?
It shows value=119 unit=mmHg
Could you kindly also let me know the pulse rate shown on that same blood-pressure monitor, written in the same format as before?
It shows value=50 unit=bpm
